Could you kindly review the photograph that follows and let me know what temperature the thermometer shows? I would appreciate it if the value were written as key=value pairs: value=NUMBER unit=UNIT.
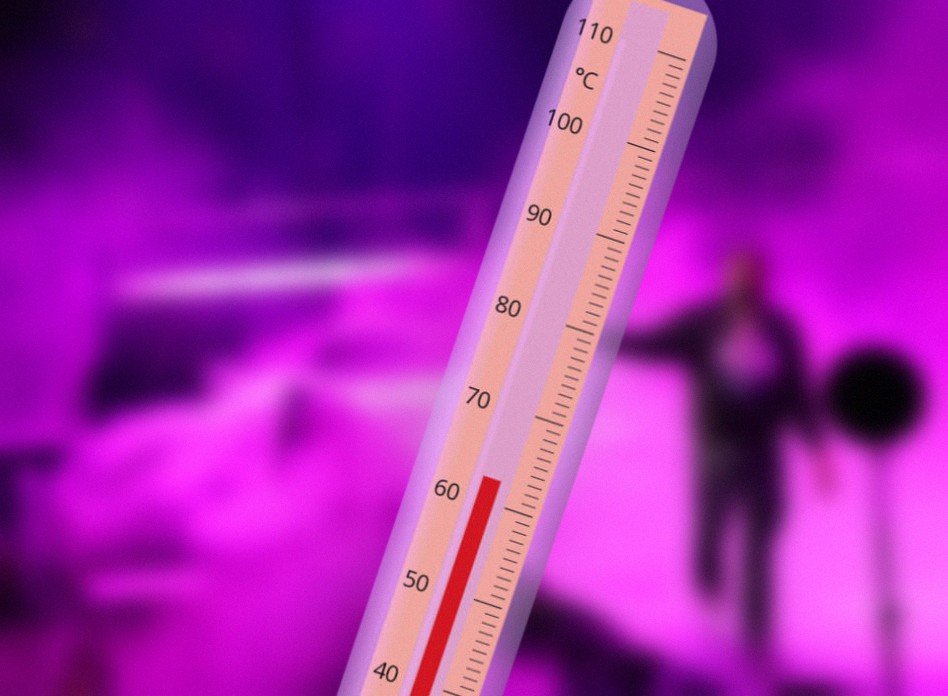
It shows value=62.5 unit=°C
